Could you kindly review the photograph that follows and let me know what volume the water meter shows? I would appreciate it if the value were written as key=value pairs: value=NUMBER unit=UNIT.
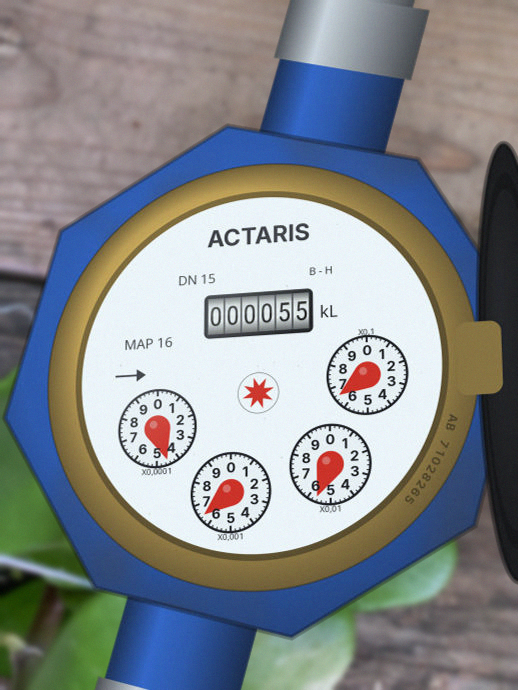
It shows value=55.6564 unit=kL
